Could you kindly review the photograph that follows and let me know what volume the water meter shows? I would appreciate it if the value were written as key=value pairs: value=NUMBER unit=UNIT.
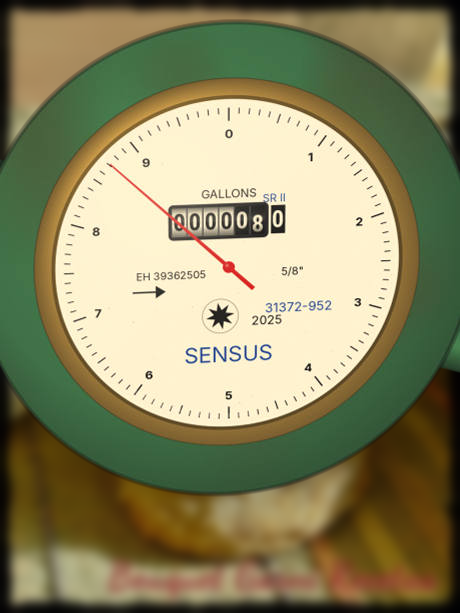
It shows value=78.7 unit=gal
